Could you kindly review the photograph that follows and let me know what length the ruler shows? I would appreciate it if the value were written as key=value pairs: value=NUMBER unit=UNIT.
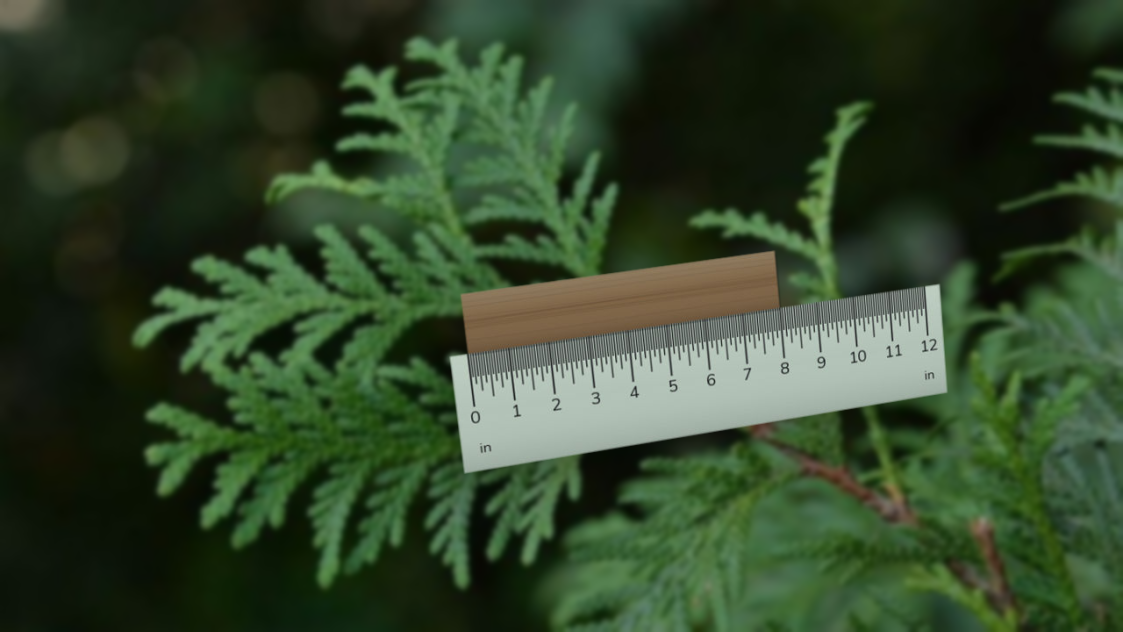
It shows value=8 unit=in
